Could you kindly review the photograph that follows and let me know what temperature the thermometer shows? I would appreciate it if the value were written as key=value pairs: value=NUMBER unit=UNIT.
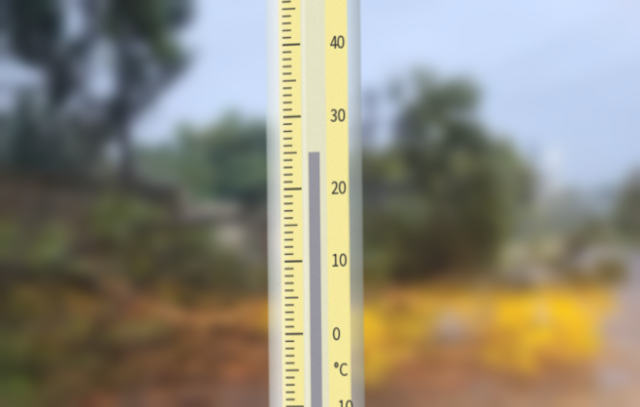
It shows value=25 unit=°C
